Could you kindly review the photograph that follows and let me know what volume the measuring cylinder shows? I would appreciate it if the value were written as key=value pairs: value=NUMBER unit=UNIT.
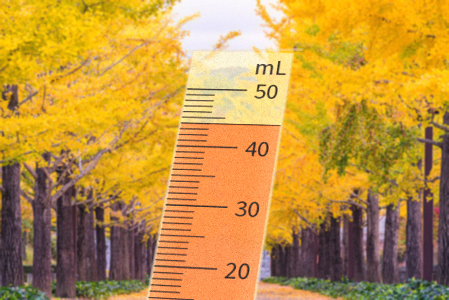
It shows value=44 unit=mL
